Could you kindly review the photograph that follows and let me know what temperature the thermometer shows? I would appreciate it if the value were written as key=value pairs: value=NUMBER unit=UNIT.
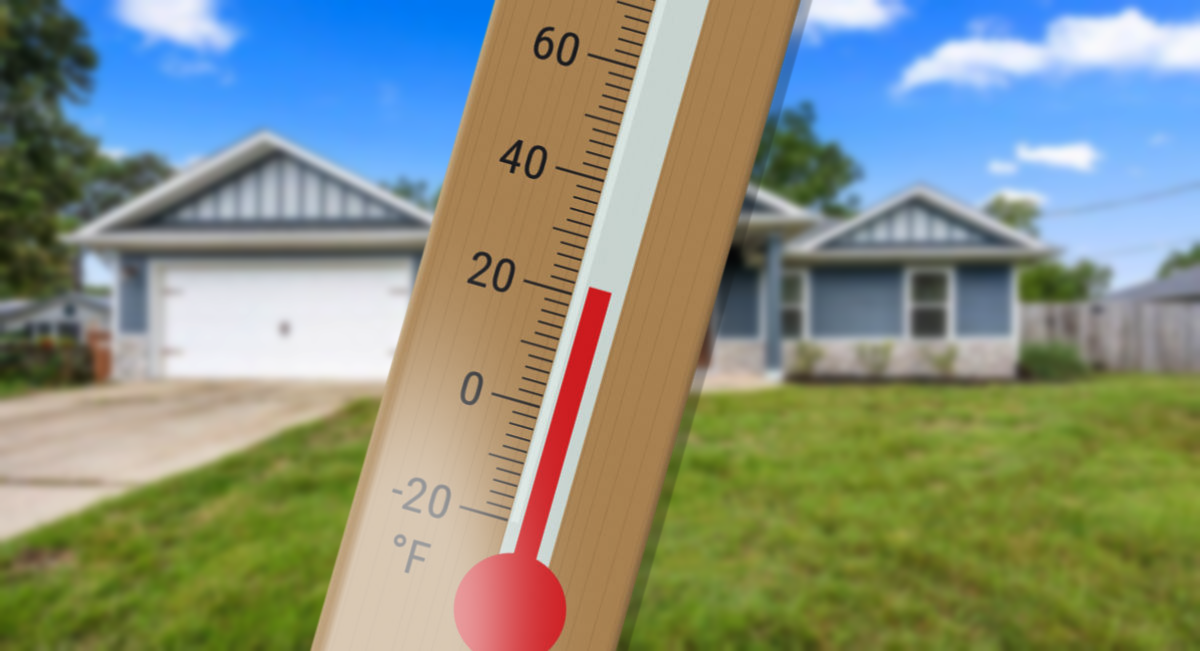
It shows value=22 unit=°F
